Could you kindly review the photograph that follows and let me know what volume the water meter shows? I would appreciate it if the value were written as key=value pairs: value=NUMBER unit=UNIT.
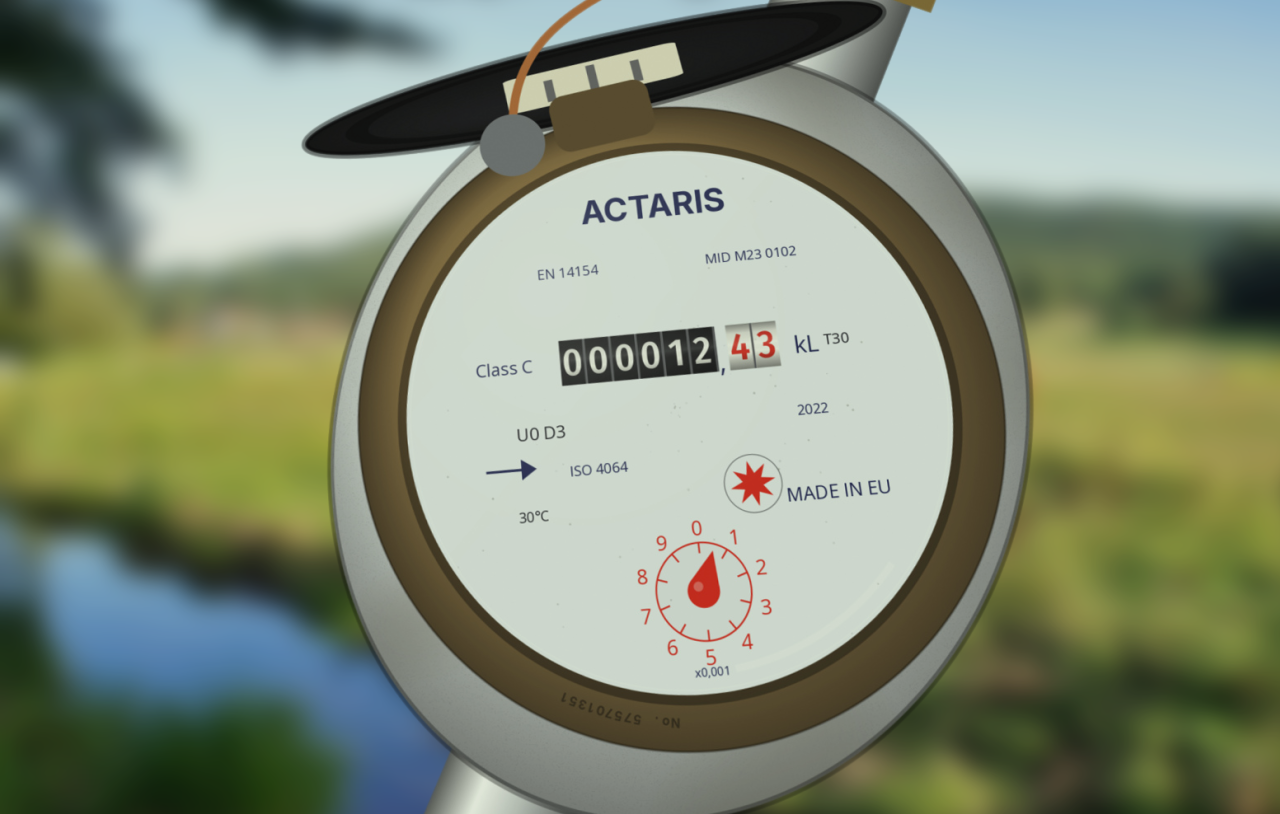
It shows value=12.430 unit=kL
